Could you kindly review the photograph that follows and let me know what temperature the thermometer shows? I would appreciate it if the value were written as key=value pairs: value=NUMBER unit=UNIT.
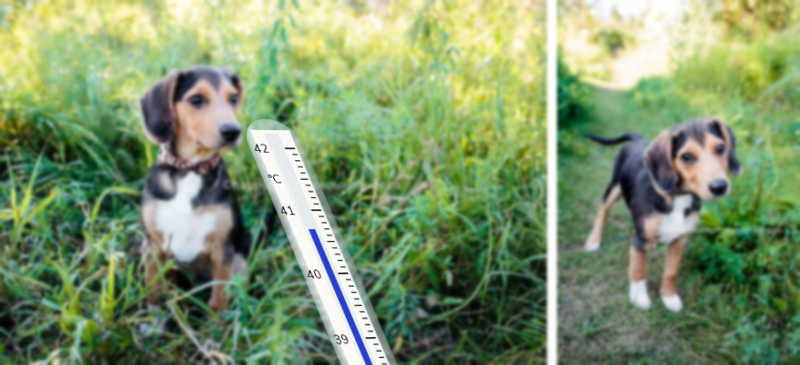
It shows value=40.7 unit=°C
